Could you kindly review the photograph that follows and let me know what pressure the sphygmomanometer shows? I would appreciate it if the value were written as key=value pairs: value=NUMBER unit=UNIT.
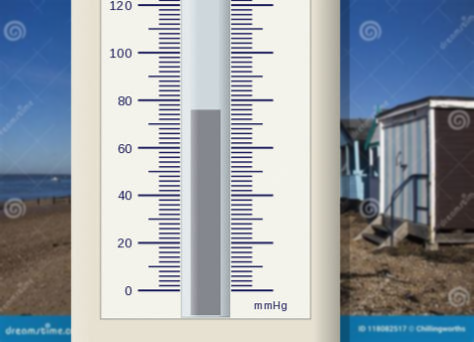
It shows value=76 unit=mmHg
